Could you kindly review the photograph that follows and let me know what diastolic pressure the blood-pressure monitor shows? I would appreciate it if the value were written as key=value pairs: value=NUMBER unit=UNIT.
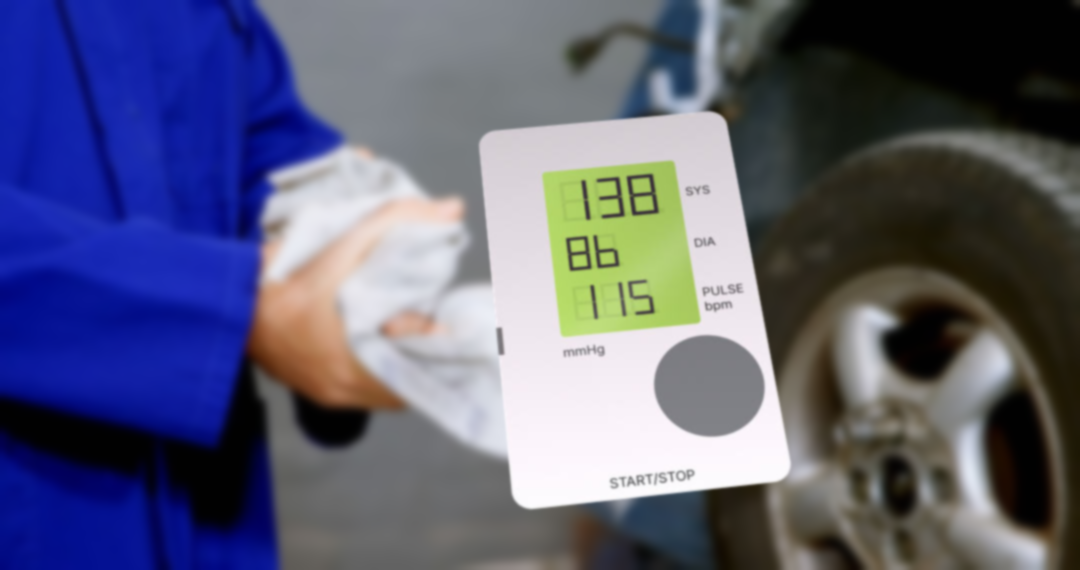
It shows value=86 unit=mmHg
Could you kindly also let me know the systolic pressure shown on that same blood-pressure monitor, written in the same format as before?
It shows value=138 unit=mmHg
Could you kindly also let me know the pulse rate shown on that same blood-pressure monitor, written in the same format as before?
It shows value=115 unit=bpm
